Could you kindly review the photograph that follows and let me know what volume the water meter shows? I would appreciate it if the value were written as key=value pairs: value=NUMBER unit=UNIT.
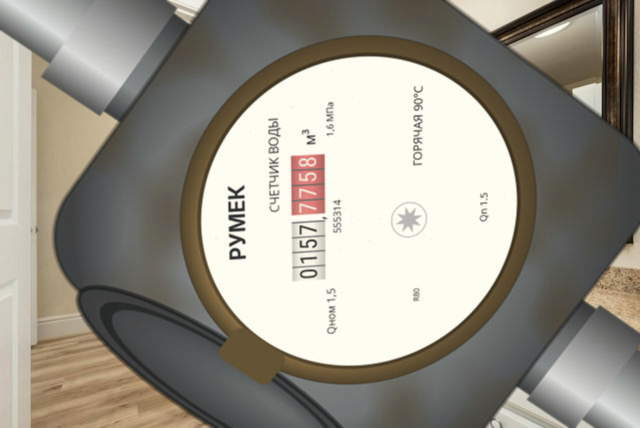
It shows value=157.7758 unit=m³
